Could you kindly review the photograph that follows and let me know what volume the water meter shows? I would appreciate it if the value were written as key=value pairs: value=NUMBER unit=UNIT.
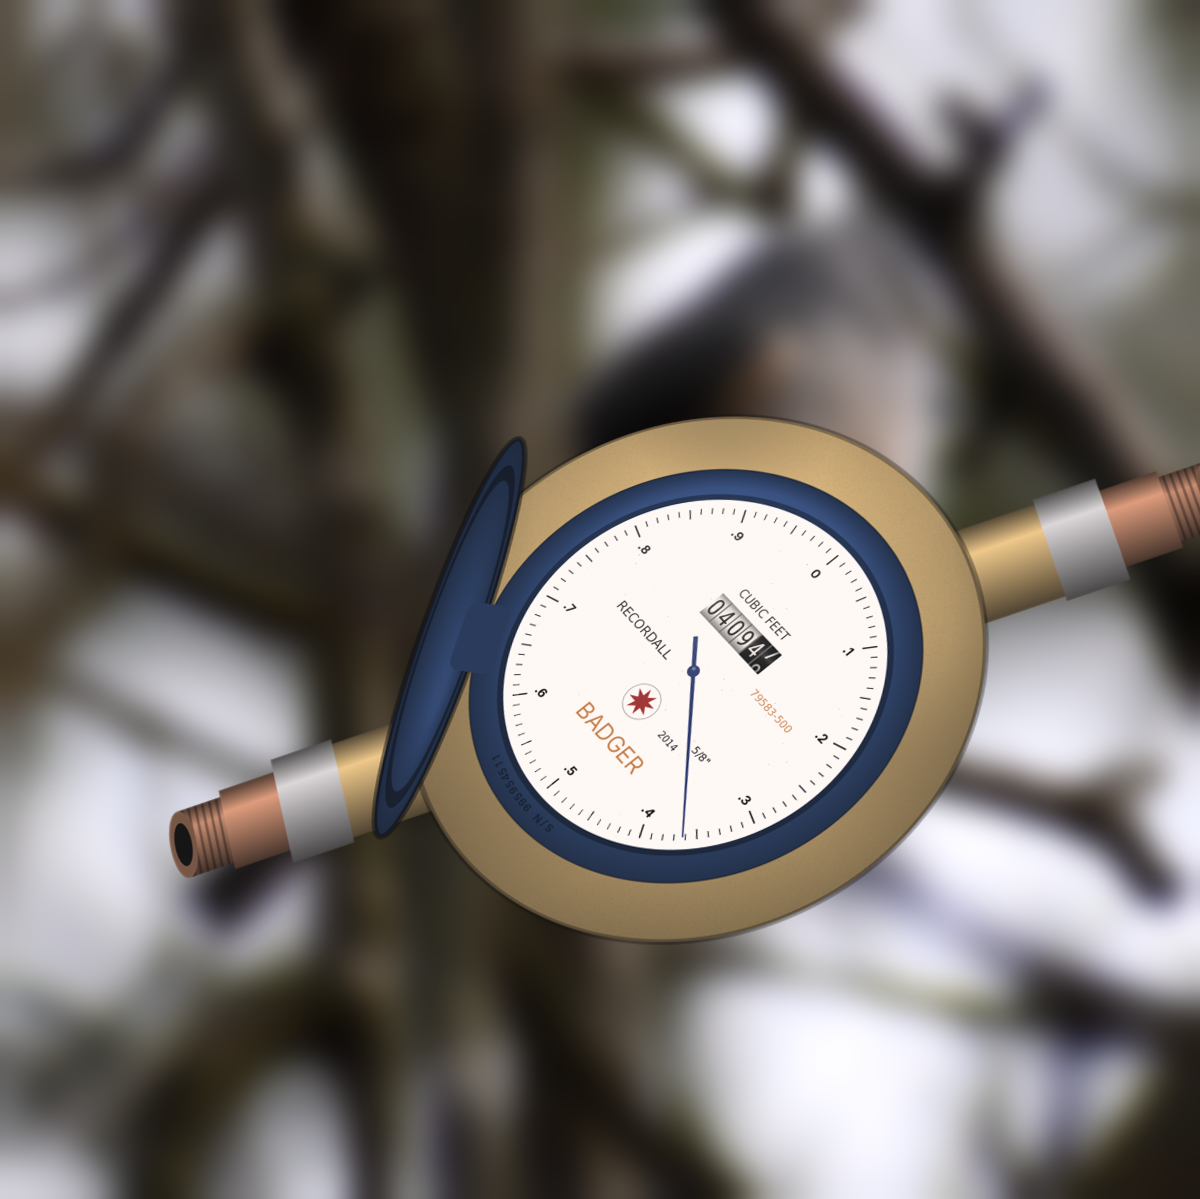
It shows value=40947.36 unit=ft³
